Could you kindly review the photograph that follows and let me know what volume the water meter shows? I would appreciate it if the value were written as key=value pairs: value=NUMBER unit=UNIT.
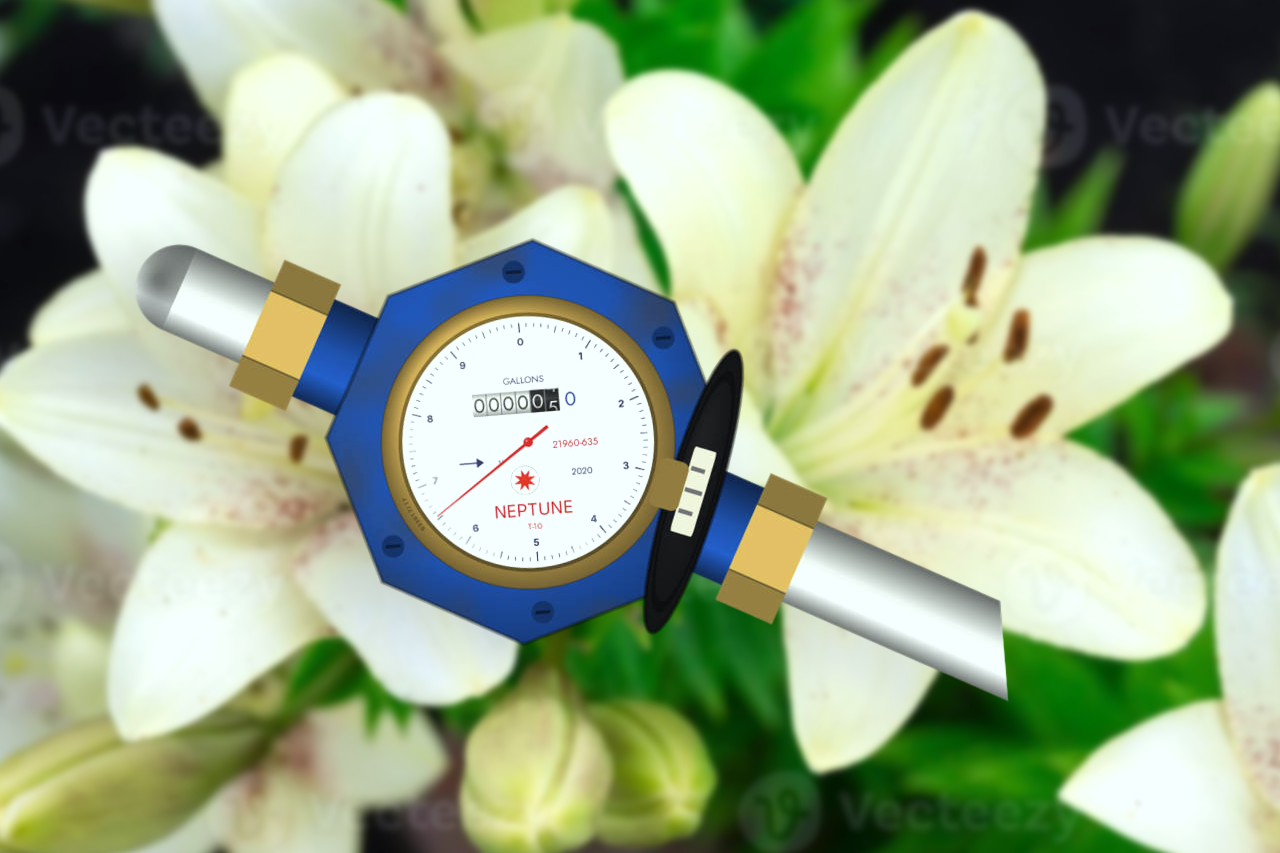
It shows value=46.5 unit=gal
